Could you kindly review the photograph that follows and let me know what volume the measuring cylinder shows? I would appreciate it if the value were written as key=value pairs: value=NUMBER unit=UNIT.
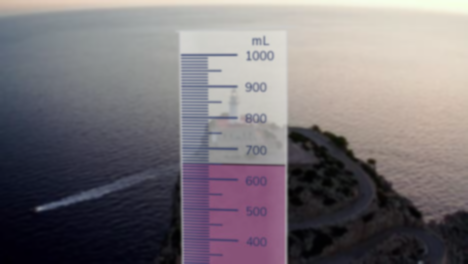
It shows value=650 unit=mL
